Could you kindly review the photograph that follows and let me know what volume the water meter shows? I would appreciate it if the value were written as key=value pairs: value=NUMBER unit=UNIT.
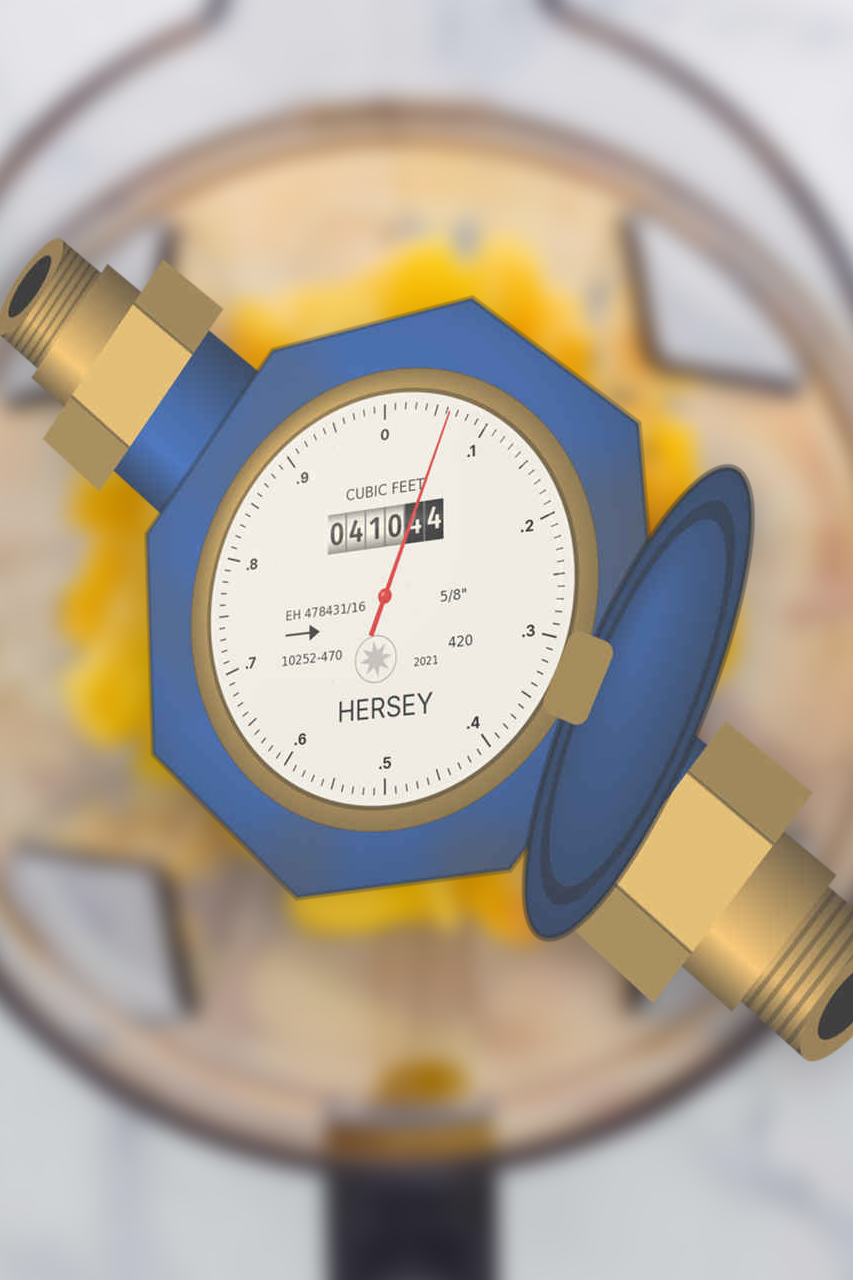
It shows value=41044.06 unit=ft³
